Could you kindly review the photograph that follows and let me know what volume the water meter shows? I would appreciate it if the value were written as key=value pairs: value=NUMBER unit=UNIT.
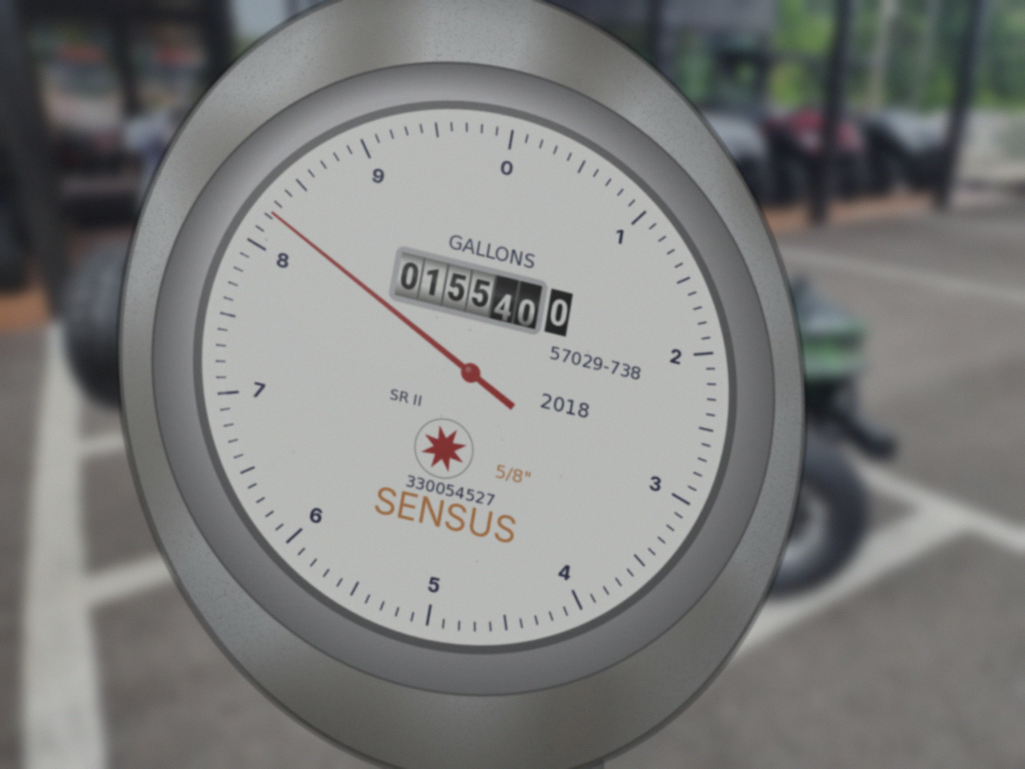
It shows value=155398.2 unit=gal
